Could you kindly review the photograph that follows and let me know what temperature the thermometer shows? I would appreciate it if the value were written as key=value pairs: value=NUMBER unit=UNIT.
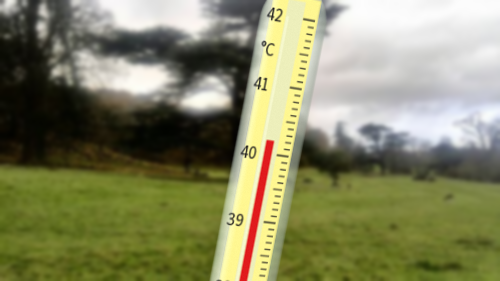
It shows value=40.2 unit=°C
